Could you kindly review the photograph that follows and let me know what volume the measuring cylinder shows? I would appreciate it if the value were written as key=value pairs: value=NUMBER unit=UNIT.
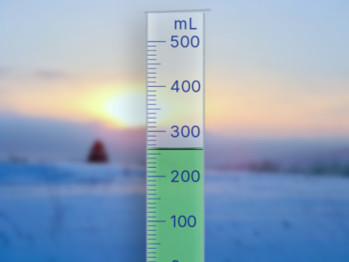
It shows value=260 unit=mL
